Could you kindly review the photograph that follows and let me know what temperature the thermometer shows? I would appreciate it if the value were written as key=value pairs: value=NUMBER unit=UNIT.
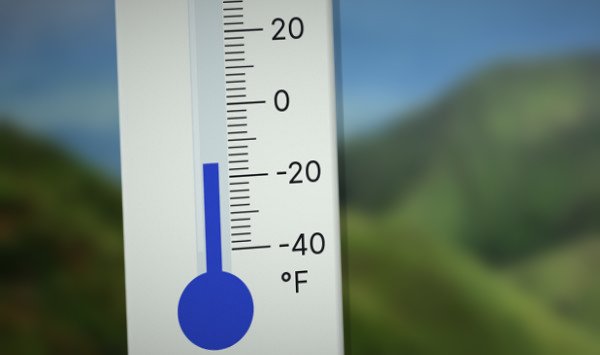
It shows value=-16 unit=°F
